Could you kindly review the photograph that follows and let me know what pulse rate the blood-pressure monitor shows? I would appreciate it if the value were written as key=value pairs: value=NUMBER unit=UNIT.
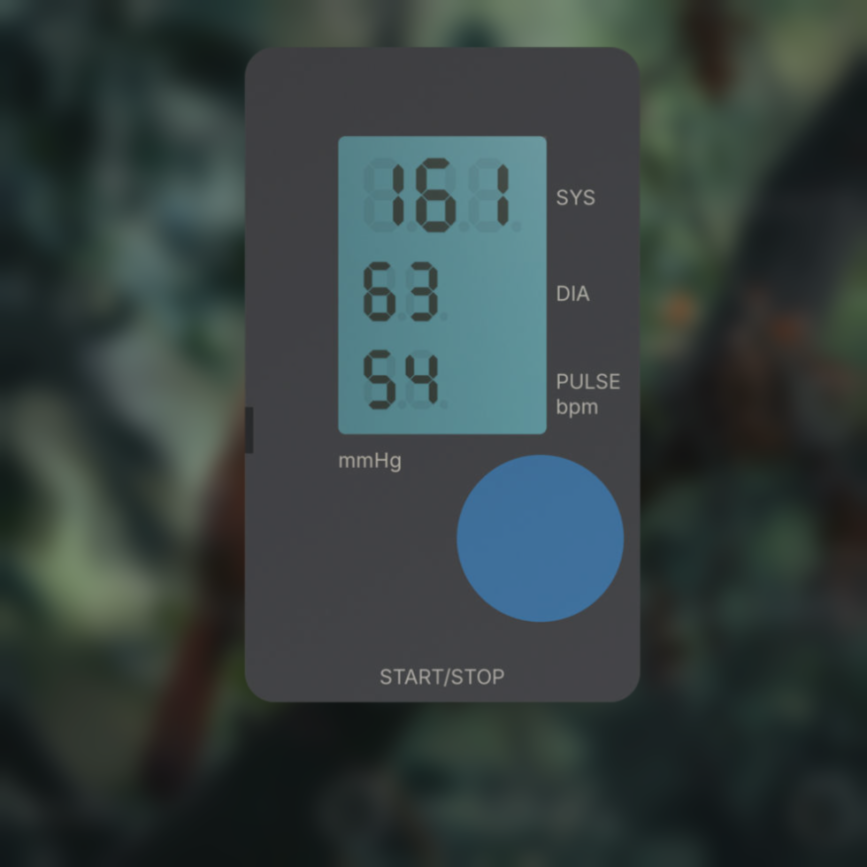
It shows value=54 unit=bpm
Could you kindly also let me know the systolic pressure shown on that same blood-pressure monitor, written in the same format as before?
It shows value=161 unit=mmHg
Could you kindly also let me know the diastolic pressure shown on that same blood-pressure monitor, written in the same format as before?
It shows value=63 unit=mmHg
